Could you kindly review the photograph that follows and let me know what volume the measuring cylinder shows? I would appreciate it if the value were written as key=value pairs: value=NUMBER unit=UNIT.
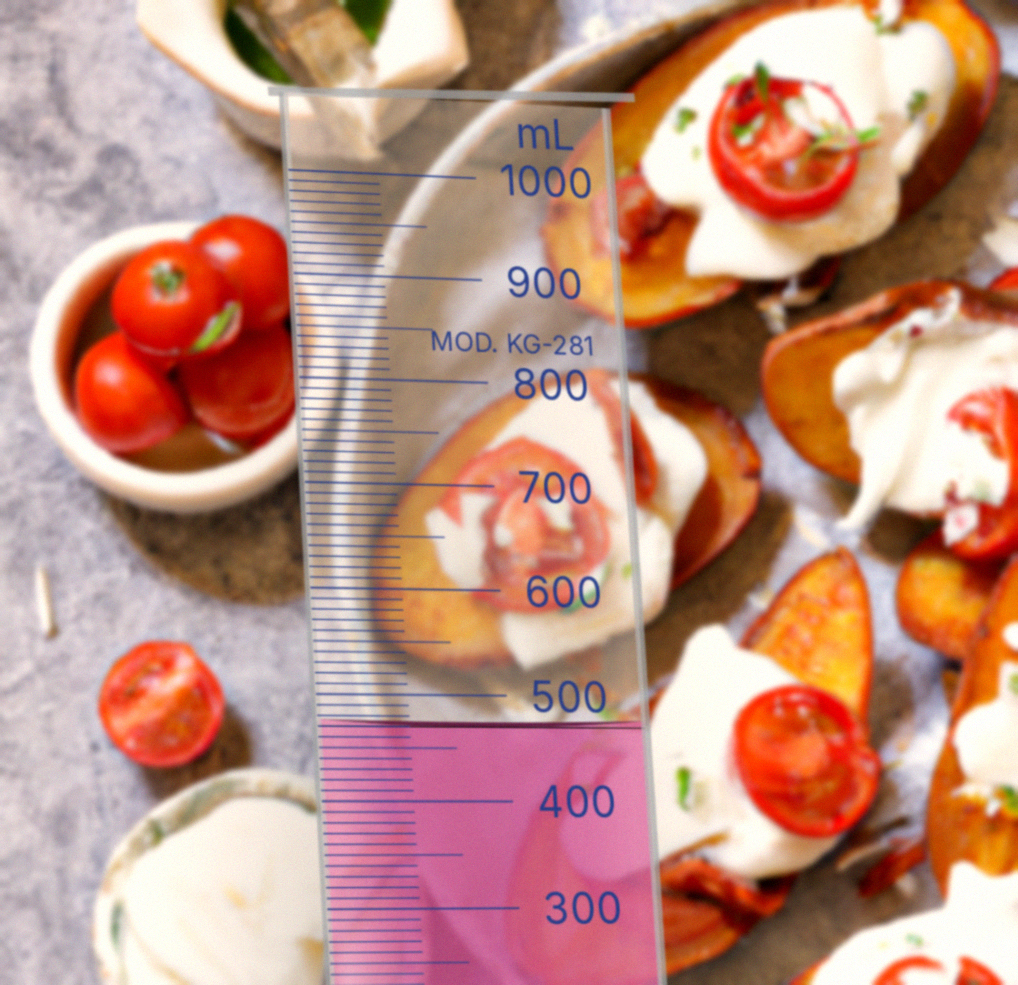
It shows value=470 unit=mL
